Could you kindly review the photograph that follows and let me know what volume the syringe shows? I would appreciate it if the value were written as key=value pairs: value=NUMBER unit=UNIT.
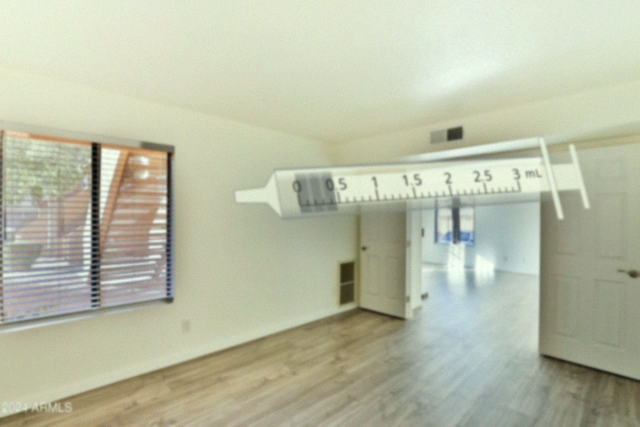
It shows value=0 unit=mL
